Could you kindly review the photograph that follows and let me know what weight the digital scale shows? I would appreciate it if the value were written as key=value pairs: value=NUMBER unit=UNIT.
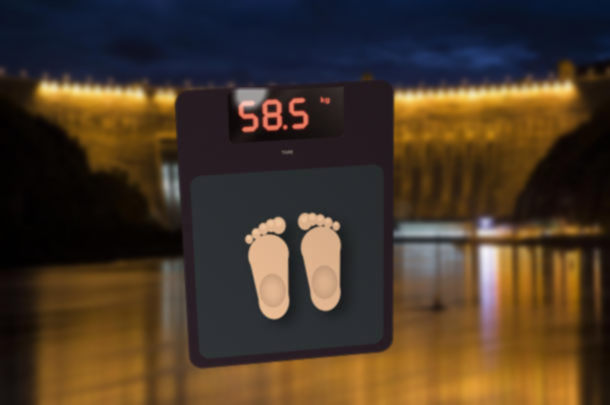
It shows value=58.5 unit=kg
